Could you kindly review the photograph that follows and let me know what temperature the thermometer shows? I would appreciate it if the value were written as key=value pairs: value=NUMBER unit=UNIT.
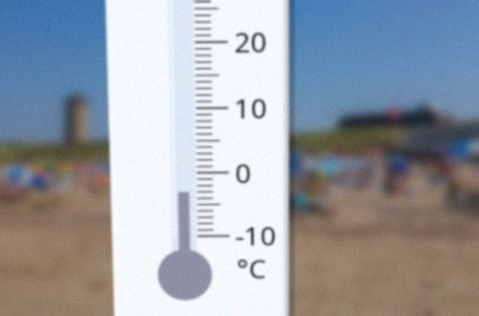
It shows value=-3 unit=°C
